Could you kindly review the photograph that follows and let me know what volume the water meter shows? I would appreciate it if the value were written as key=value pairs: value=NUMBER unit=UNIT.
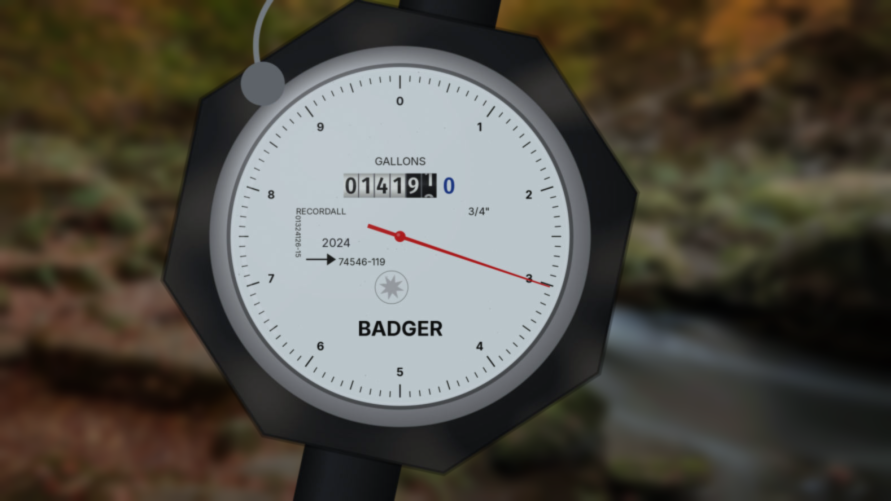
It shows value=141913.0 unit=gal
